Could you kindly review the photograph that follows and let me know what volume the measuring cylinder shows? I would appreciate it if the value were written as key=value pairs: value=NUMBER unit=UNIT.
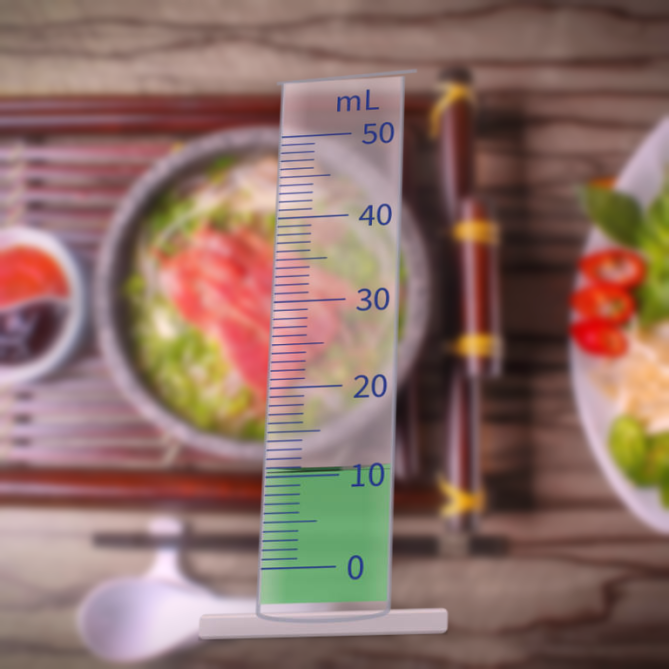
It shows value=10.5 unit=mL
